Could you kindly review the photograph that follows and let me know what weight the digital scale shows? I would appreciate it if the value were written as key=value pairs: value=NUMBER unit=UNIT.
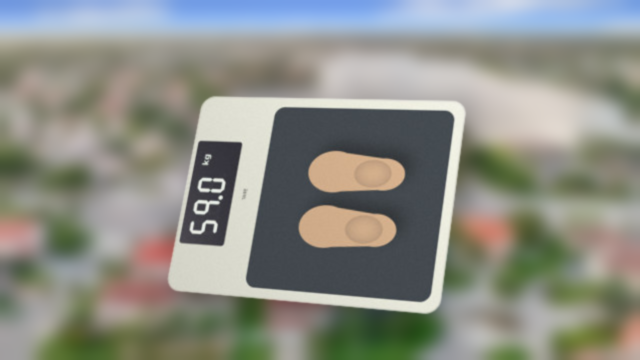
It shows value=59.0 unit=kg
